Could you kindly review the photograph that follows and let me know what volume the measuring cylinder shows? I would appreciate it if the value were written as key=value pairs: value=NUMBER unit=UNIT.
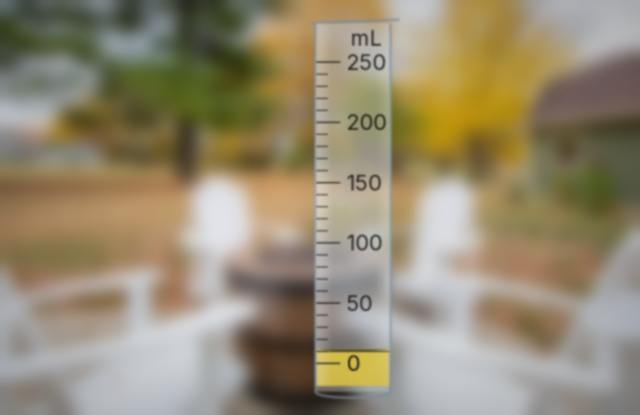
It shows value=10 unit=mL
